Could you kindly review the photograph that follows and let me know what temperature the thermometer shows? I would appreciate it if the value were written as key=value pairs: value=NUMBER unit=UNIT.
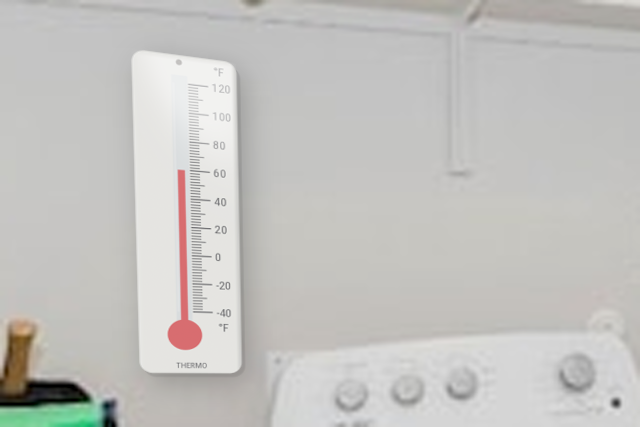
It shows value=60 unit=°F
